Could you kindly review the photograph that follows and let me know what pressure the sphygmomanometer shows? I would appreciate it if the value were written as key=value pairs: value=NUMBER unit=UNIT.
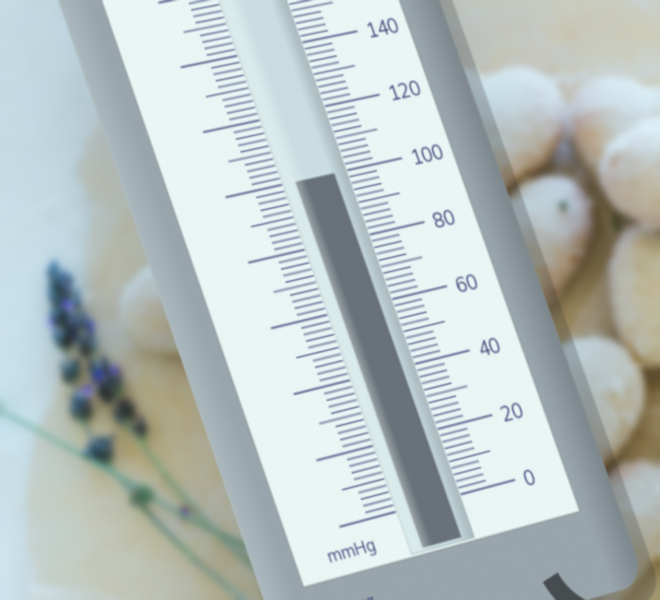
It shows value=100 unit=mmHg
